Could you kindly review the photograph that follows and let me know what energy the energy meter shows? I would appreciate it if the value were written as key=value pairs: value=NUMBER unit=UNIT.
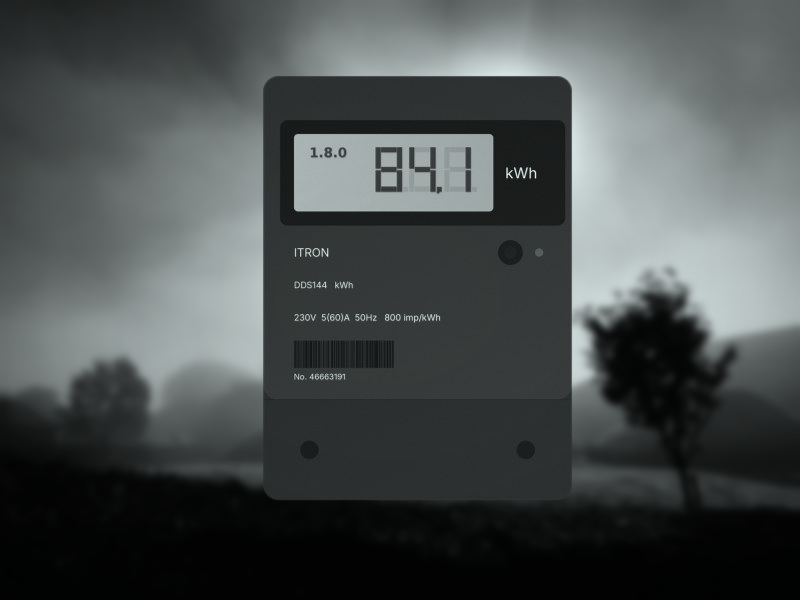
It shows value=84.1 unit=kWh
